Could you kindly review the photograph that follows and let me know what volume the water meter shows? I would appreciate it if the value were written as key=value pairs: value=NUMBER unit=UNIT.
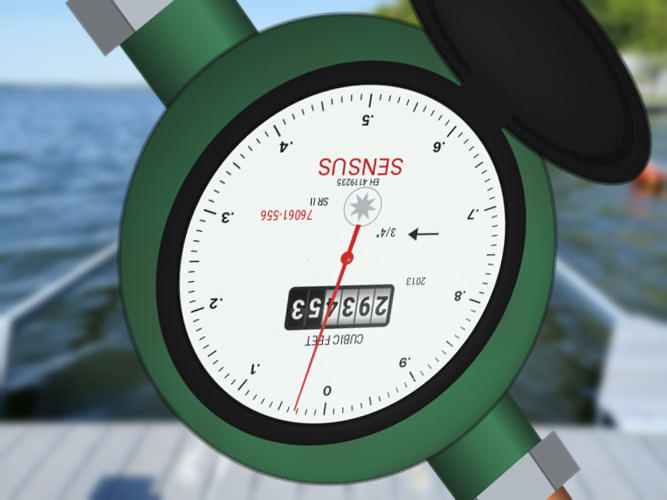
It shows value=293453.03 unit=ft³
